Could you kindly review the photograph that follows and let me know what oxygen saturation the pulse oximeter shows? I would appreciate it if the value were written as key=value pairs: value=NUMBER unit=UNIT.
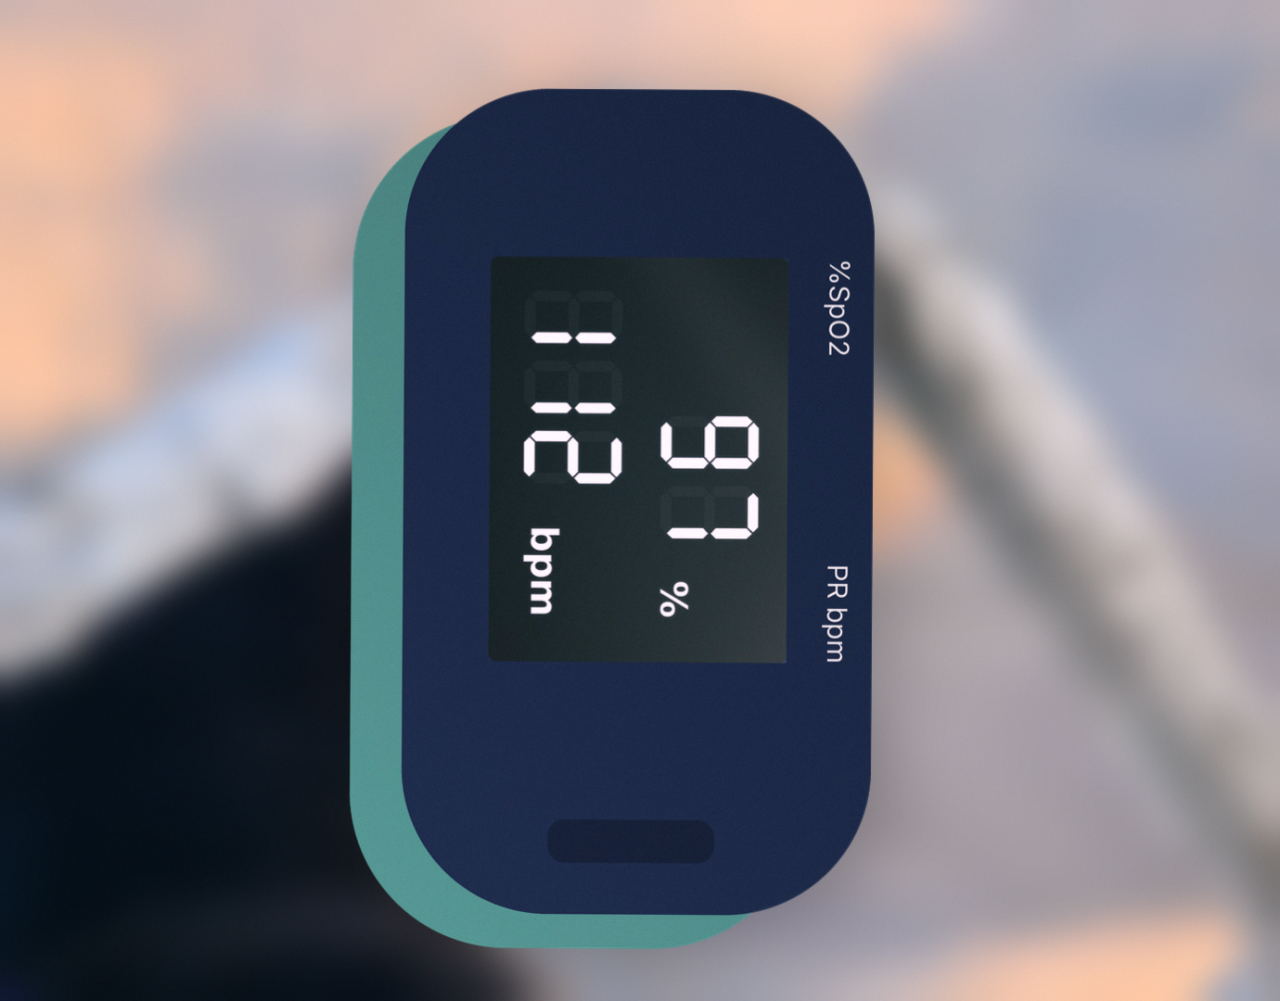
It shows value=97 unit=%
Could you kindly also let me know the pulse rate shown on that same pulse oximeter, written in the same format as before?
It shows value=112 unit=bpm
